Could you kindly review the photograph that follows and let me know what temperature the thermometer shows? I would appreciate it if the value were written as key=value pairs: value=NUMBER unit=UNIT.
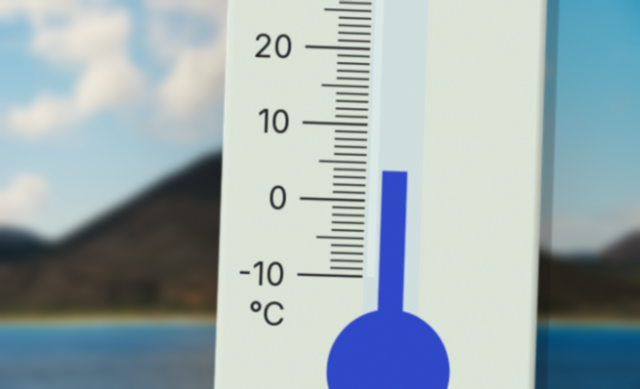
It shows value=4 unit=°C
